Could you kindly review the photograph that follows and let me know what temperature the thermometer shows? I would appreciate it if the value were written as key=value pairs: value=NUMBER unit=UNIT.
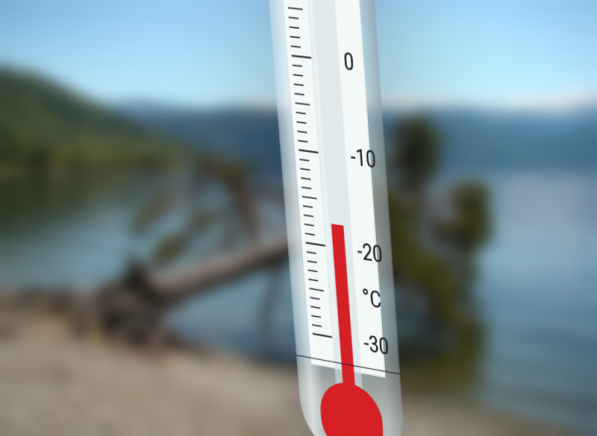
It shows value=-17.5 unit=°C
